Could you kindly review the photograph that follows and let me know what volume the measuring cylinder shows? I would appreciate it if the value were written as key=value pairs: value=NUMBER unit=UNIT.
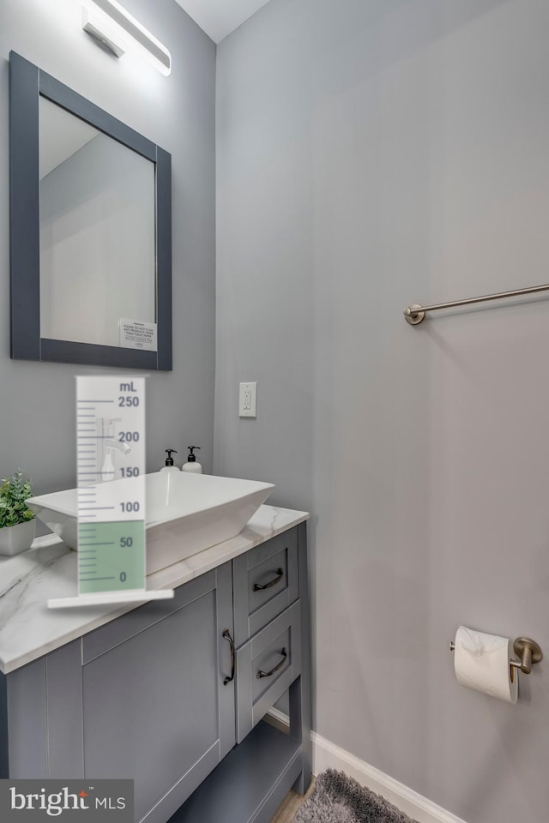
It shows value=80 unit=mL
